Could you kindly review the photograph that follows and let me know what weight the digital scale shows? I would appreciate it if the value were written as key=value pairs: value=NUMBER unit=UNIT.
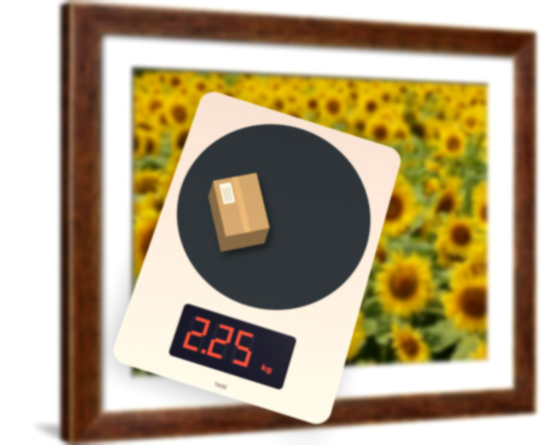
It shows value=2.25 unit=kg
